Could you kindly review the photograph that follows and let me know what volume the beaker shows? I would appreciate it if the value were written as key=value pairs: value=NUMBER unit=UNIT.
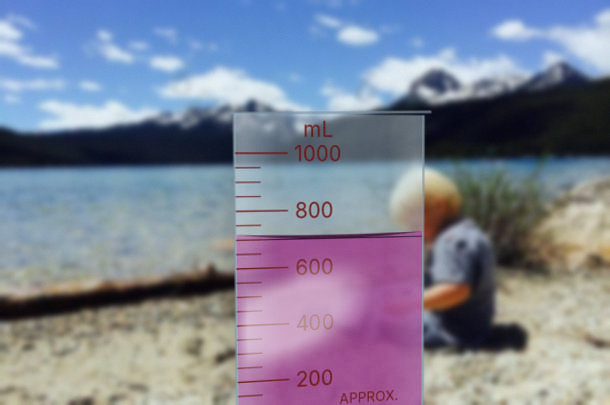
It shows value=700 unit=mL
